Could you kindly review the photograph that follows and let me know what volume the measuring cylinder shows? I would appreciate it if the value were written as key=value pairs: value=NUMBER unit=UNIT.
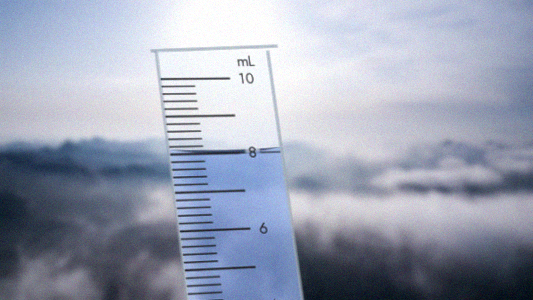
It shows value=8 unit=mL
